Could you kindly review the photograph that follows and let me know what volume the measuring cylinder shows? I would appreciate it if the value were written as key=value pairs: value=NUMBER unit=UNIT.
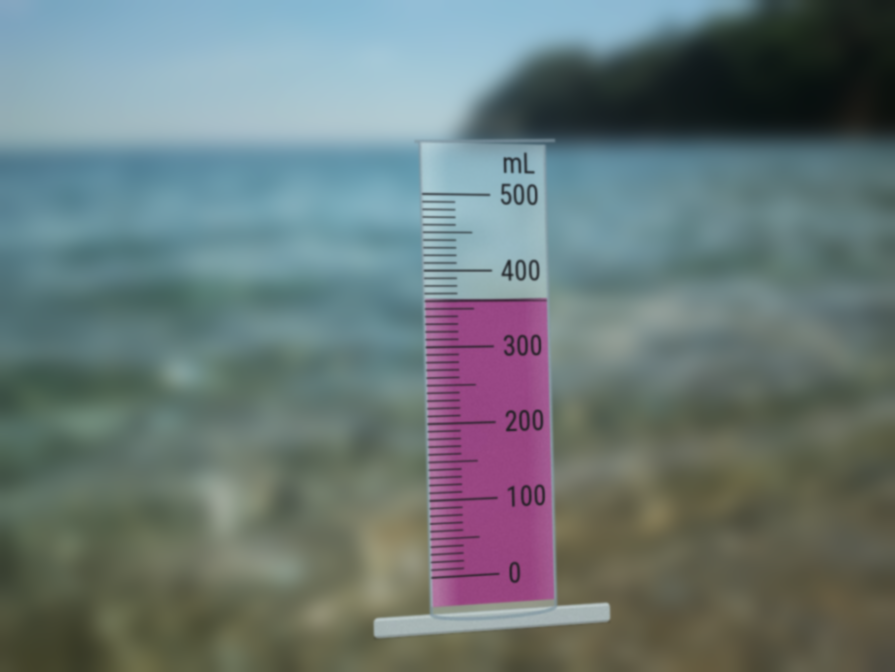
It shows value=360 unit=mL
